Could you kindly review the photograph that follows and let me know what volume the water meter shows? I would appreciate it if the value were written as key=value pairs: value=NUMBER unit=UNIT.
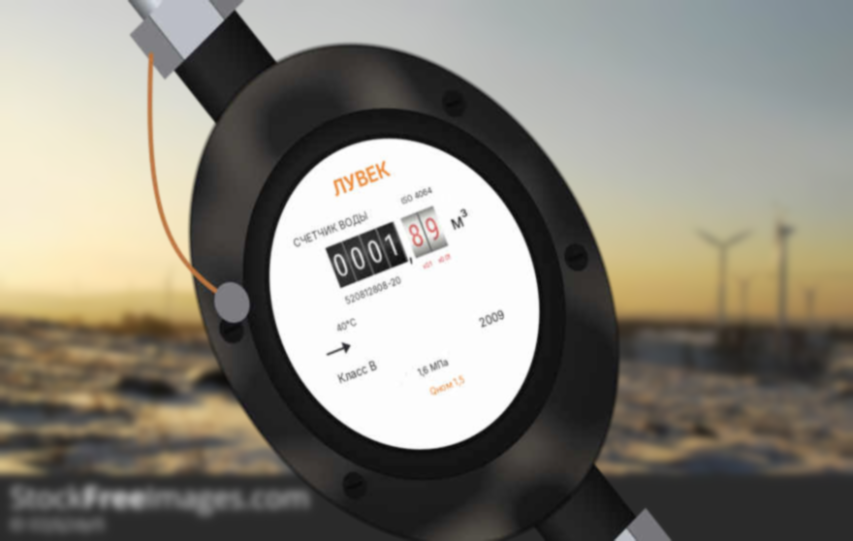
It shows value=1.89 unit=m³
